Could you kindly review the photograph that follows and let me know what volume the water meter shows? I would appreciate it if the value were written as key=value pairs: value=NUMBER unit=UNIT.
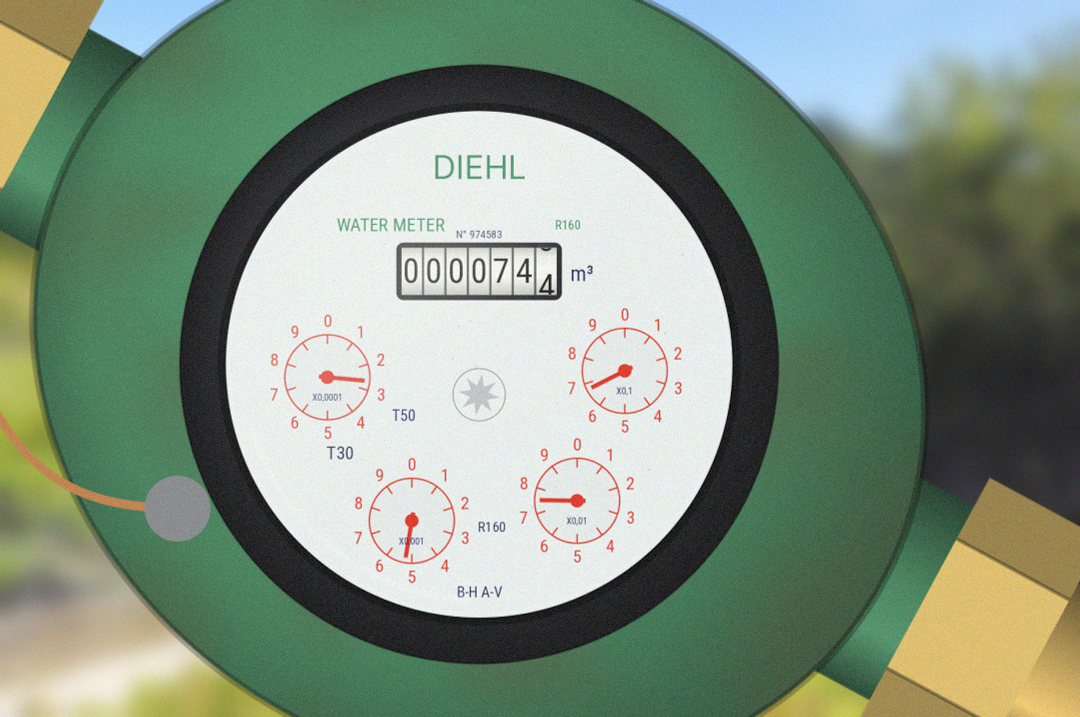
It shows value=743.6752 unit=m³
